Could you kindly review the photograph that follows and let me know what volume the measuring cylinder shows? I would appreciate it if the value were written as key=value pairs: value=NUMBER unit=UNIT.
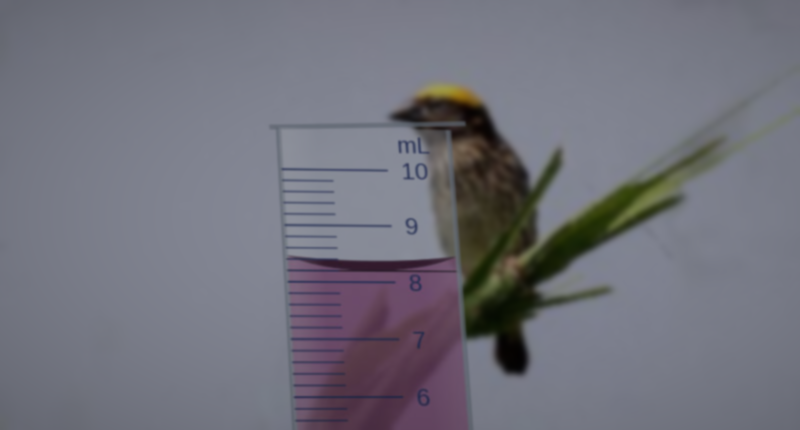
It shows value=8.2 unit=mL
